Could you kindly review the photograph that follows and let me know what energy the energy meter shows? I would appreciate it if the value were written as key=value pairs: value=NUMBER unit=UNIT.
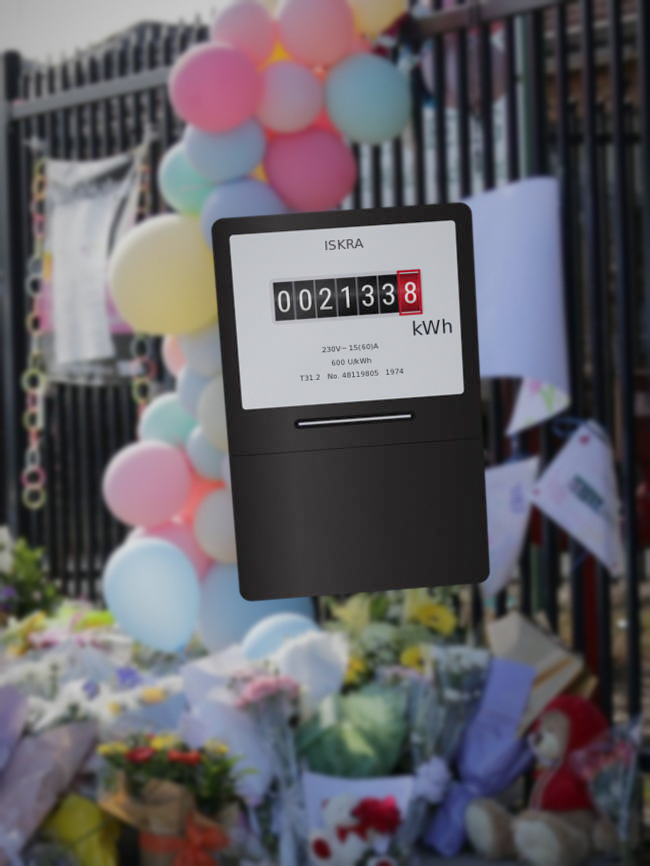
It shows value=2133.8 unit=kWh
